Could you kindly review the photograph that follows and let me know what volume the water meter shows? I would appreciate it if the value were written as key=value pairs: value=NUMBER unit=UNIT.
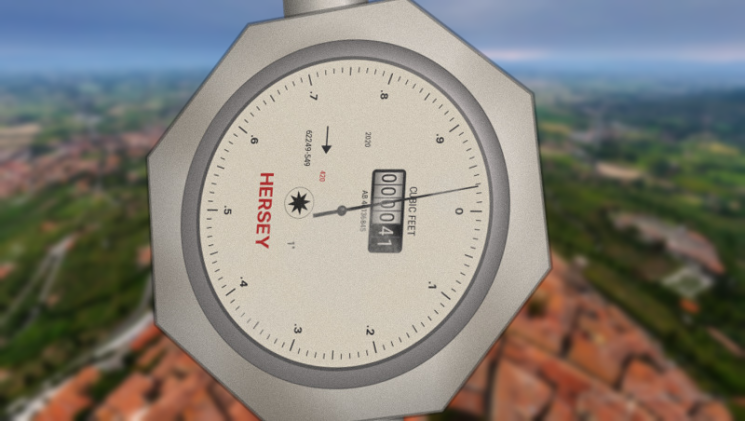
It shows value=40.97 unit=ft³
